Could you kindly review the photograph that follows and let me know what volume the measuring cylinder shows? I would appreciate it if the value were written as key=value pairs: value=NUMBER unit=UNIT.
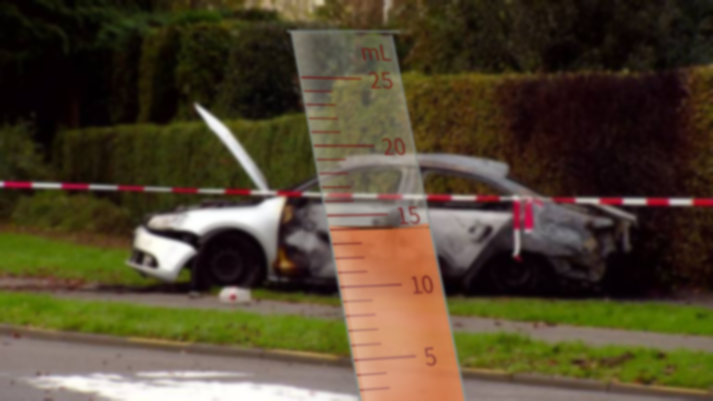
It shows value=14 unit=mL
